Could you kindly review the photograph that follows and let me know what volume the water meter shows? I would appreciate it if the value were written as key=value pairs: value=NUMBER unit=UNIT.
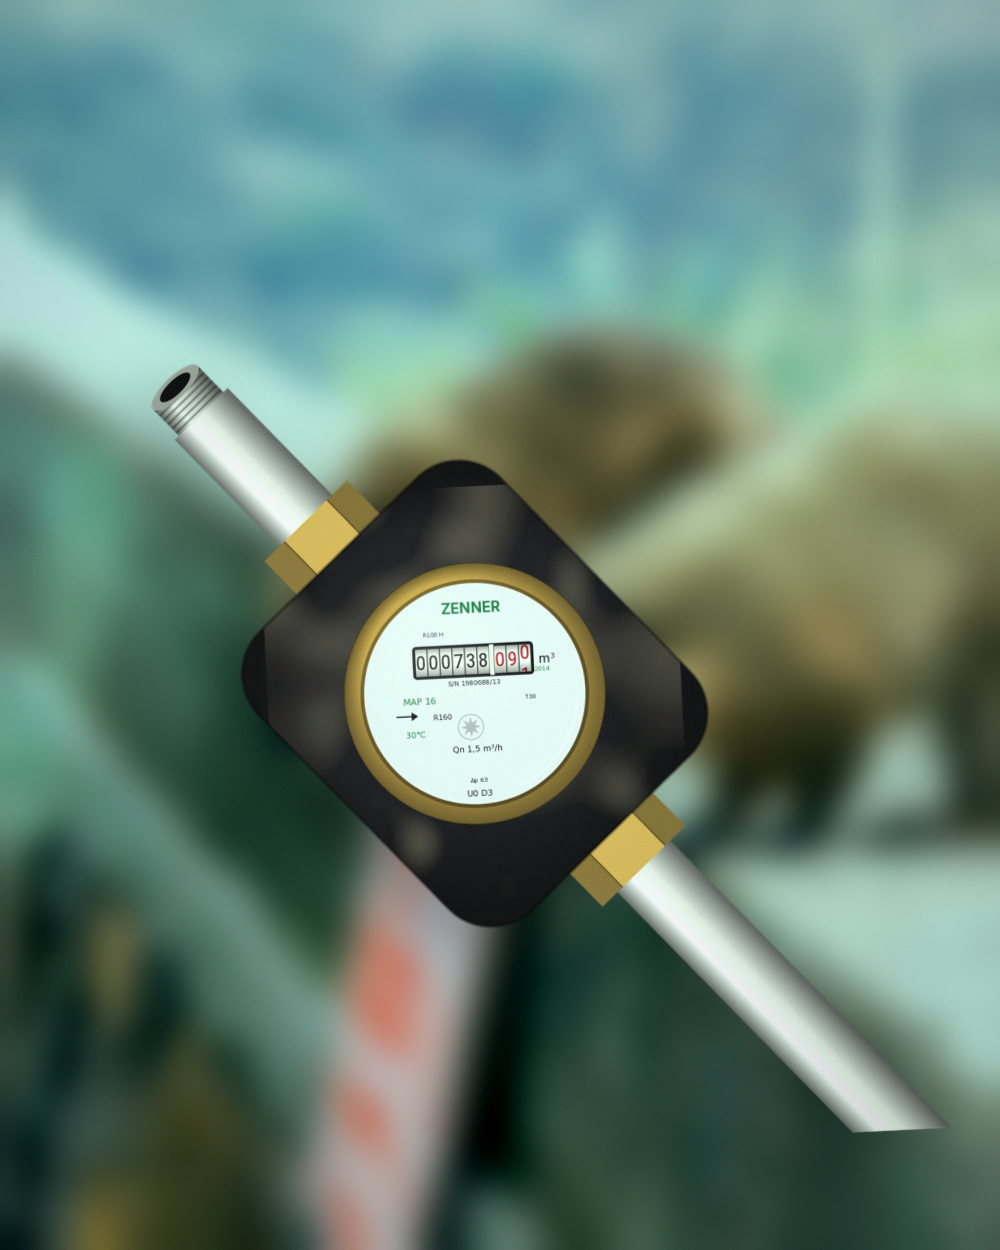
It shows value=738.090 unit=m³
